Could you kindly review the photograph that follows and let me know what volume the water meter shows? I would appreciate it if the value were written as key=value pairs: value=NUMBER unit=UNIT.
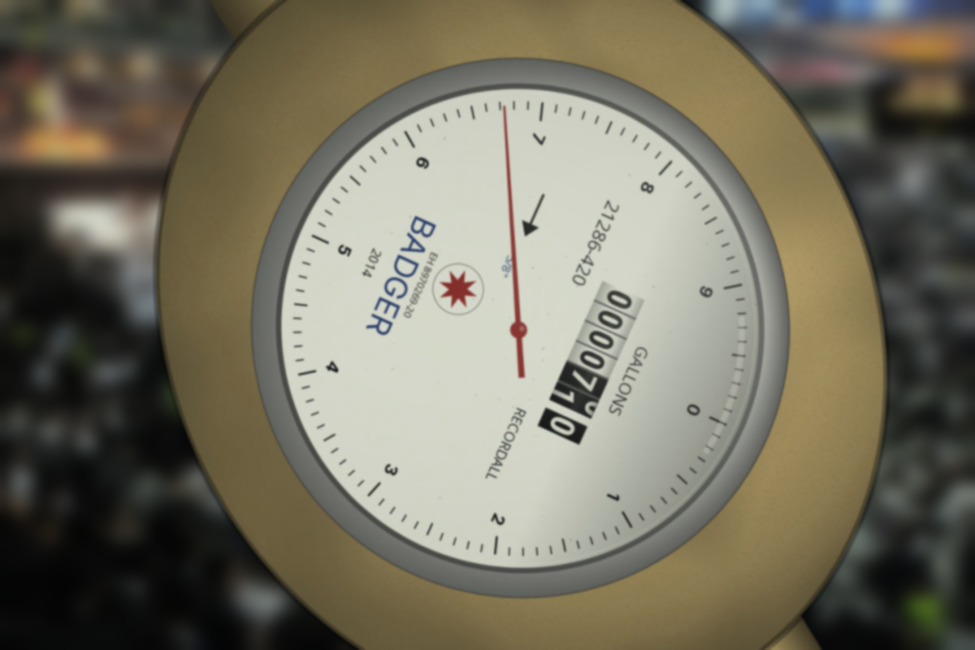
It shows value=706.7 unit=gal
